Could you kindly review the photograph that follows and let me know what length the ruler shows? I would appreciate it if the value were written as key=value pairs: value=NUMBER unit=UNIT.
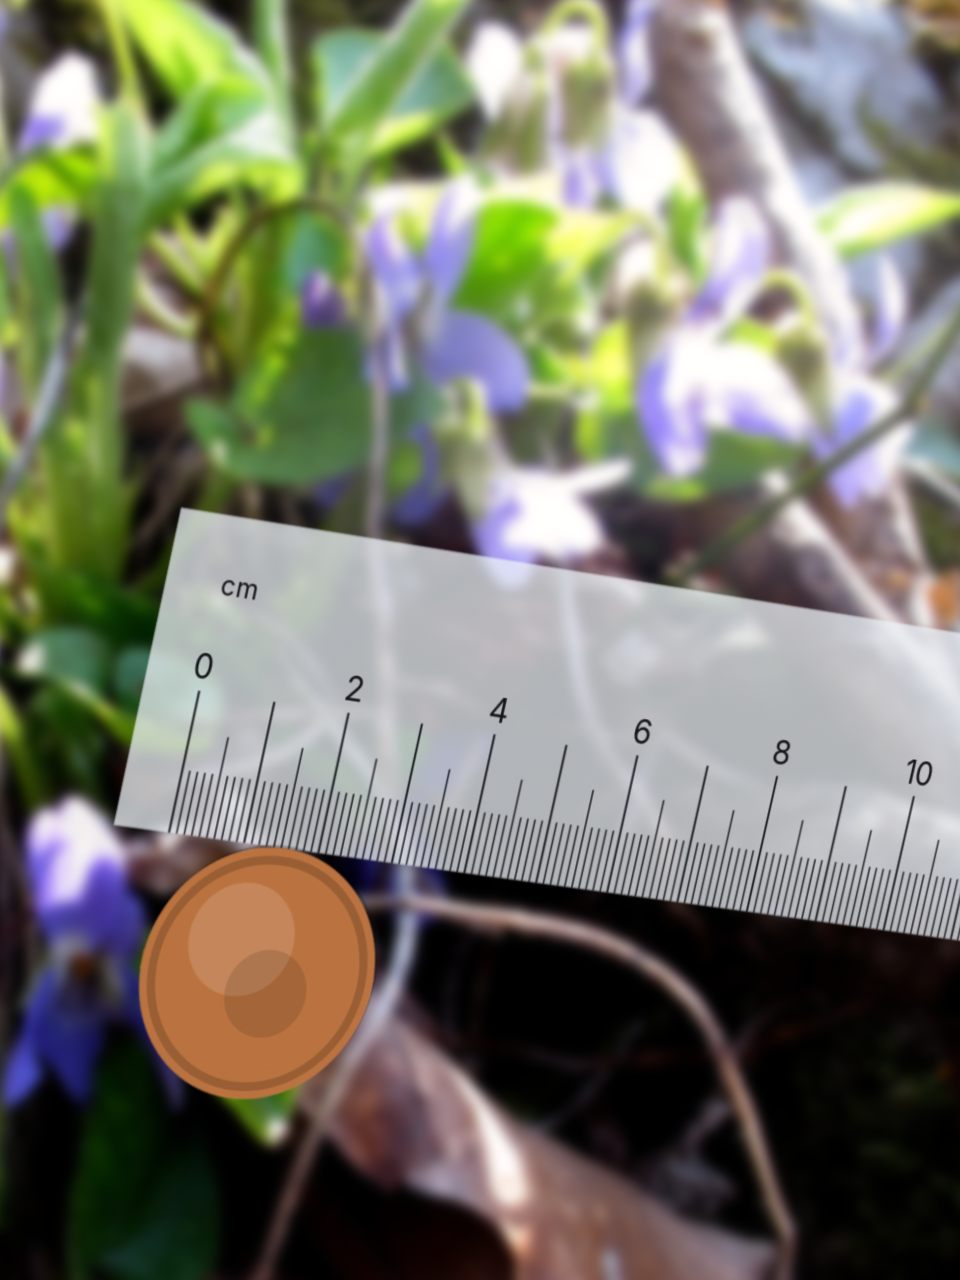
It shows value=3.1 unit=cm
